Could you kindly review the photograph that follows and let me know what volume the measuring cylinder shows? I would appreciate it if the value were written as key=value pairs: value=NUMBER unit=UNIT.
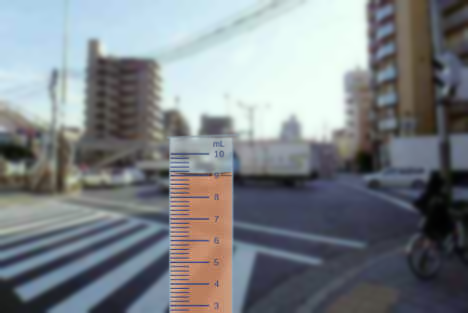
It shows value=9 unit=mL
